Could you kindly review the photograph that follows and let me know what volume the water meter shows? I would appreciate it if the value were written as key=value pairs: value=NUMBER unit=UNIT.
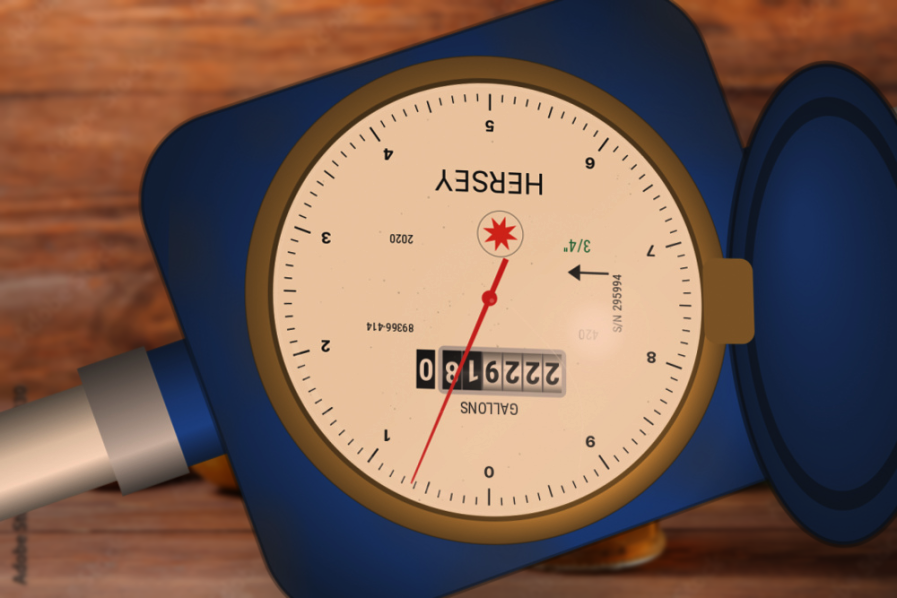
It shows value=2229180.6 unit=gal
